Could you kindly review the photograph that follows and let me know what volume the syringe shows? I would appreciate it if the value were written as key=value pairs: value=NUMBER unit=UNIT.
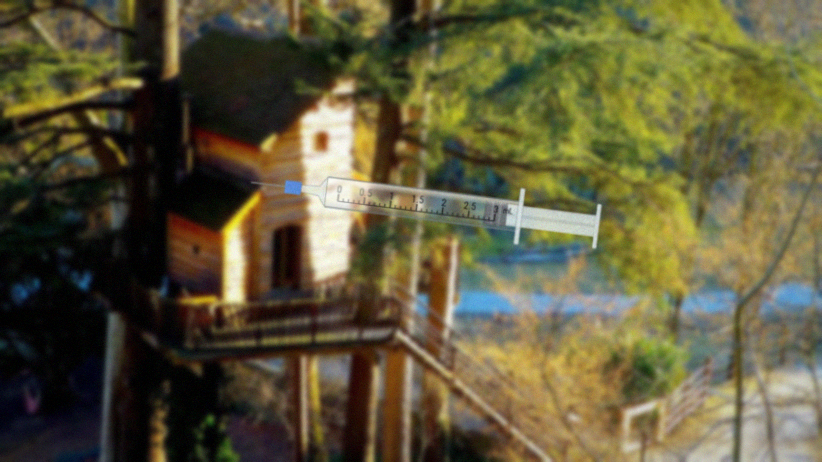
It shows value=2.8 unit=mL
